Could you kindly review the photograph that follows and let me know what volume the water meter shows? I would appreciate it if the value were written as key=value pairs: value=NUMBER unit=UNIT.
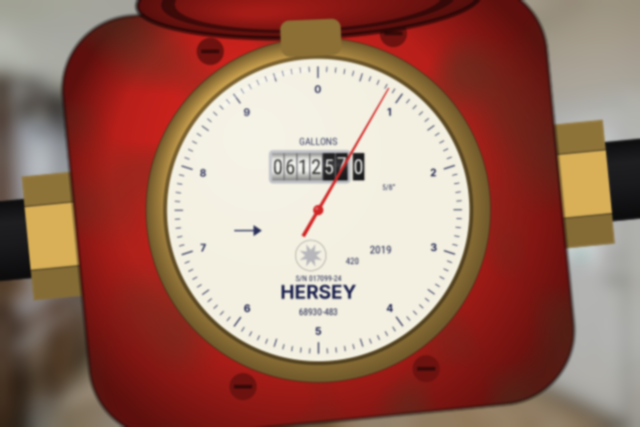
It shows value=612570.8 unit=gal
